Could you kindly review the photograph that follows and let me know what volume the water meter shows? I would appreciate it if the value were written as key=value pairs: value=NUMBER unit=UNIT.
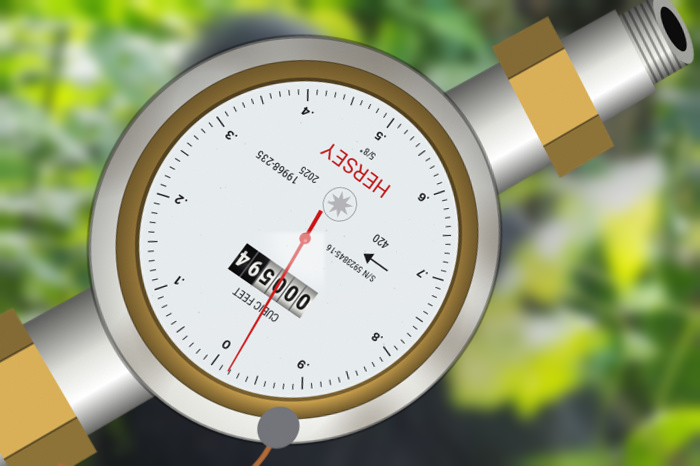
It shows value=593.98 unit=ft³
